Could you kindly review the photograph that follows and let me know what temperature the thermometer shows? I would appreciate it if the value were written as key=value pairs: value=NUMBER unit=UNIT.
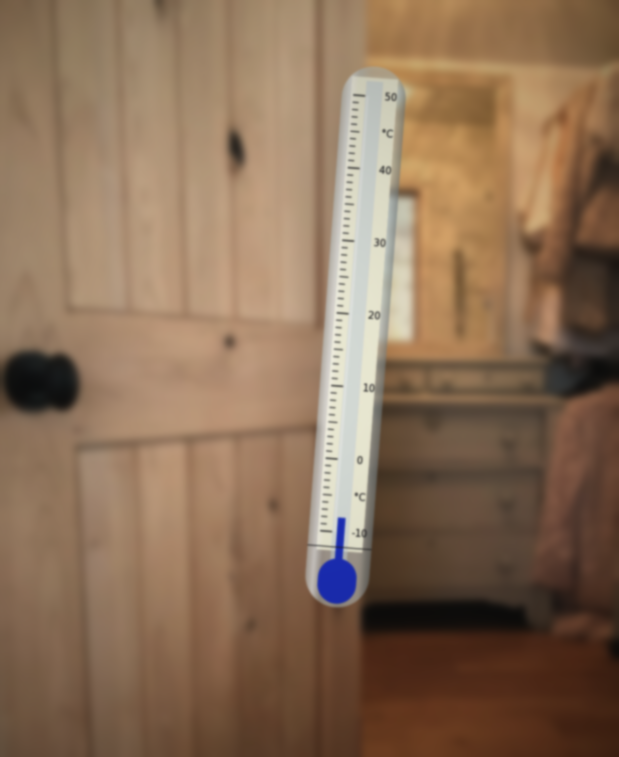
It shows value=-8 unit=°C
